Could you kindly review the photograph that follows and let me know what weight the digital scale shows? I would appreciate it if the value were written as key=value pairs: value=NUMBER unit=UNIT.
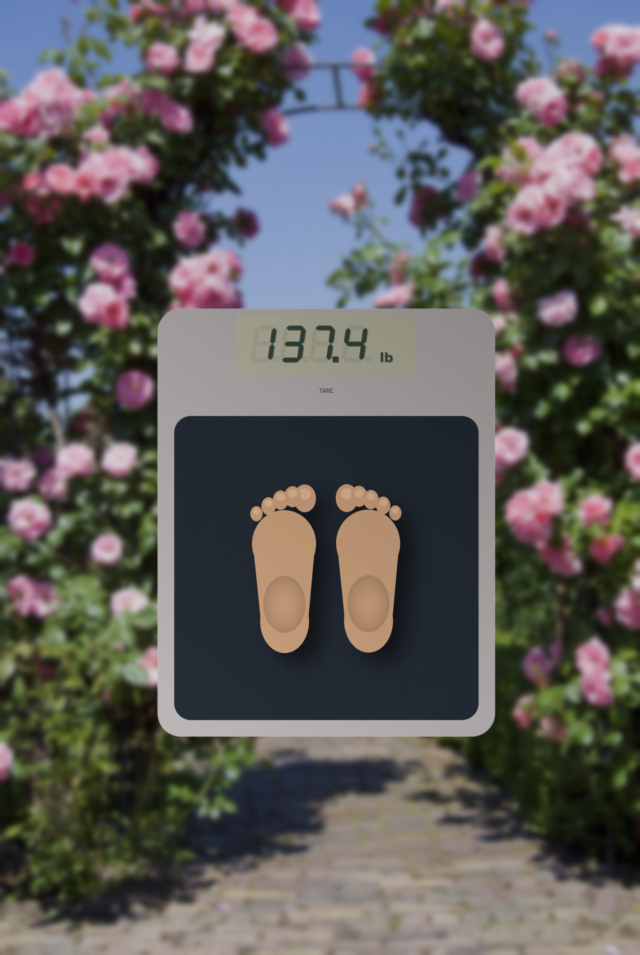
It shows value=137.4 unit=lb
